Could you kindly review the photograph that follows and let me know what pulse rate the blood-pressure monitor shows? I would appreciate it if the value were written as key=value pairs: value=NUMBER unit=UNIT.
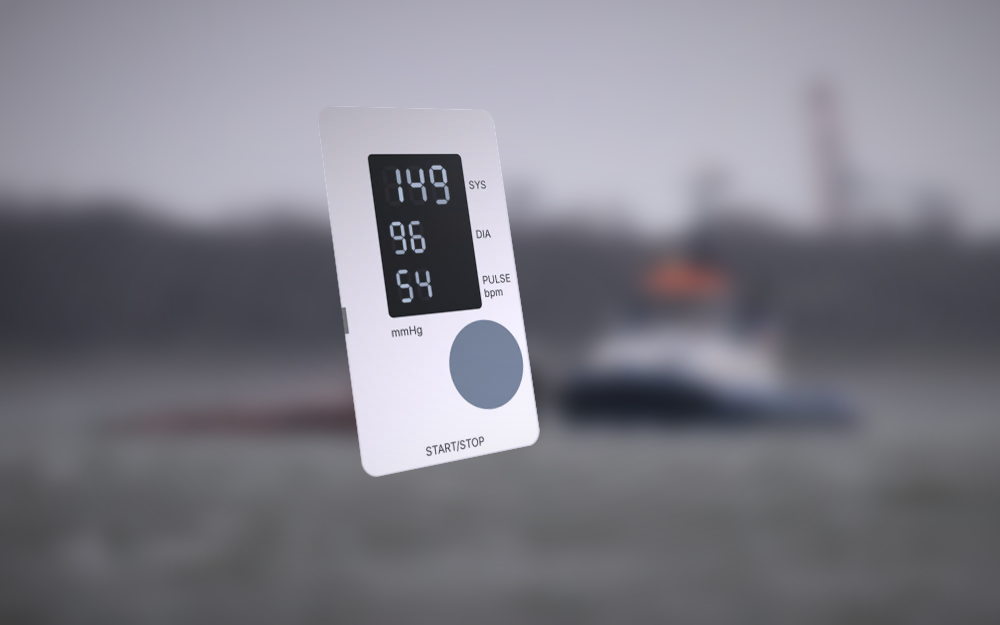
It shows value=54 unit=bpm
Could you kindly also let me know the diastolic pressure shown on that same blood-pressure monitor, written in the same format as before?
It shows value=96 unit=mmHg
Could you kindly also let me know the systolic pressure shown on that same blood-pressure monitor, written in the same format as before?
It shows value=149 unit=mmHg
